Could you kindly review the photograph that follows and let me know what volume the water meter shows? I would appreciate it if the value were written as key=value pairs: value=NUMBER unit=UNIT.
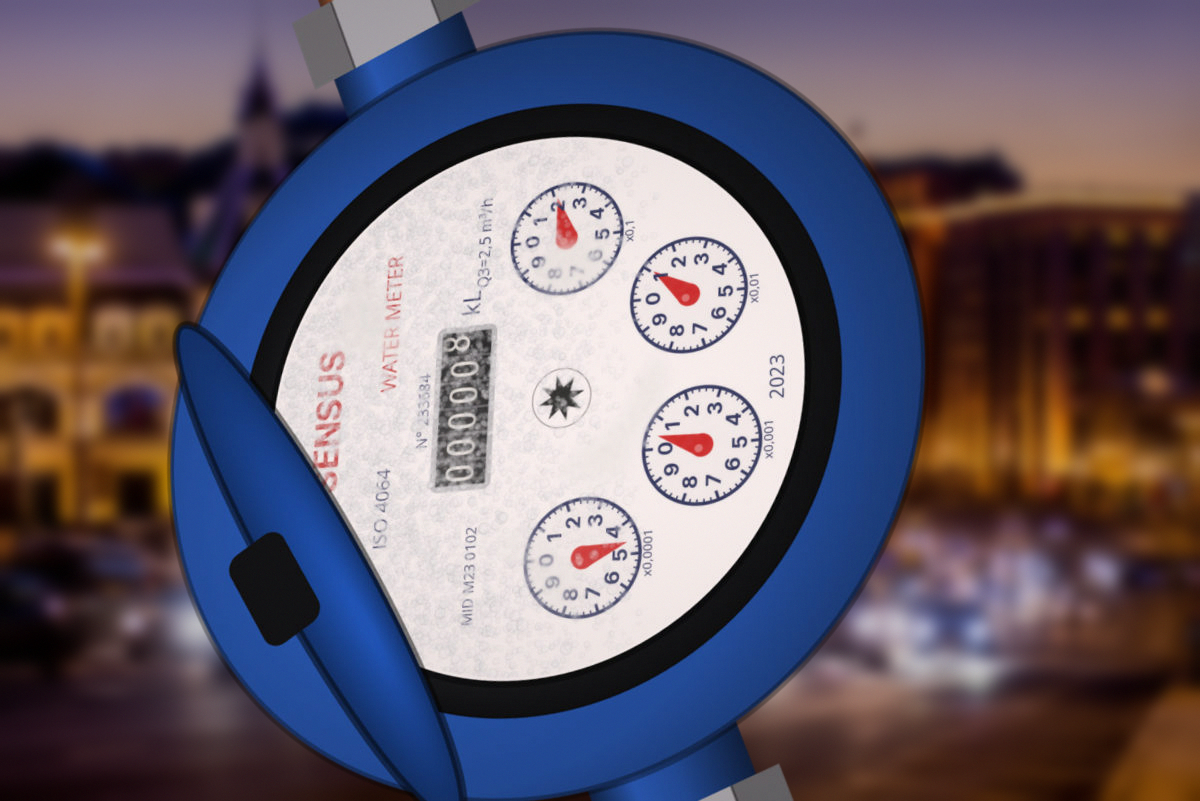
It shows value=8.2104 unit=kL
